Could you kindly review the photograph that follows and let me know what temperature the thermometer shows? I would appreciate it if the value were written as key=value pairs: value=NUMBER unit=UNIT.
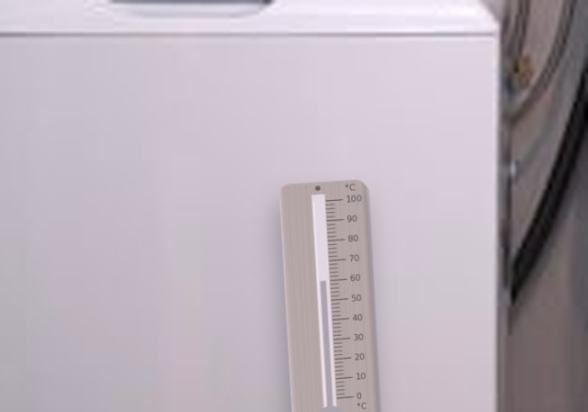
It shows value=60 unit=°C
